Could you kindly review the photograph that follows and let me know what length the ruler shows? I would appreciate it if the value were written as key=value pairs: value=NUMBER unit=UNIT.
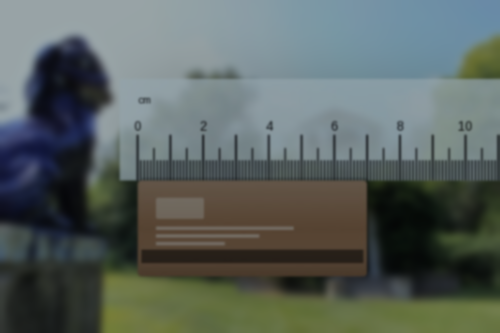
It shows value=7 unit=cm
